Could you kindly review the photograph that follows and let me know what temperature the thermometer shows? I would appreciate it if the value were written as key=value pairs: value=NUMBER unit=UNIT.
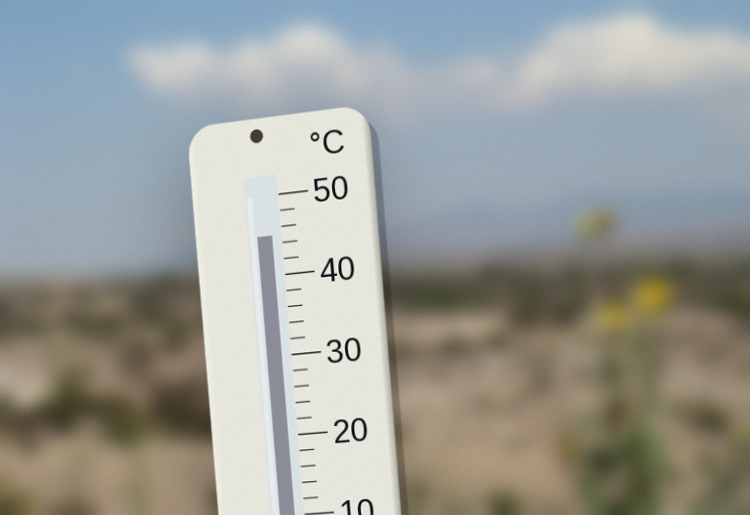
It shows value=45 unit=°C
